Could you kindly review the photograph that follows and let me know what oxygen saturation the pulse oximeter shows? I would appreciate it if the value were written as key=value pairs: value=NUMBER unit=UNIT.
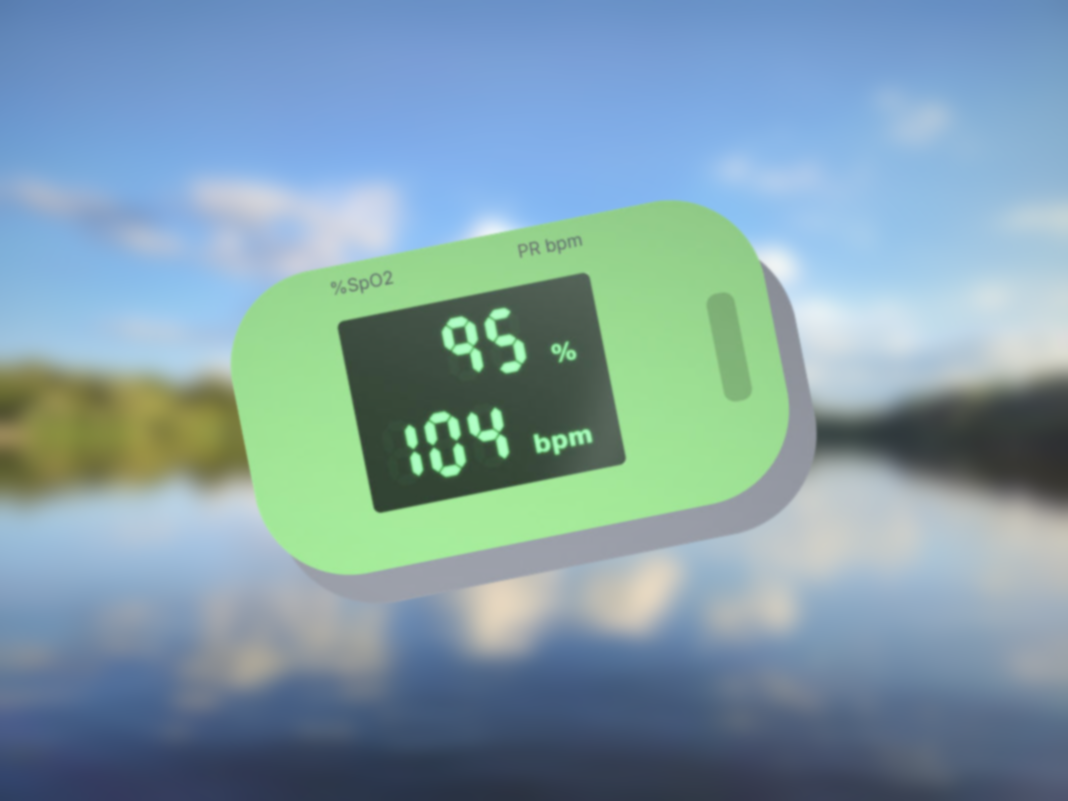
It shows value=95 unit=%
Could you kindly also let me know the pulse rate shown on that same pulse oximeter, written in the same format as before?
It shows value=104 unit=bpm
